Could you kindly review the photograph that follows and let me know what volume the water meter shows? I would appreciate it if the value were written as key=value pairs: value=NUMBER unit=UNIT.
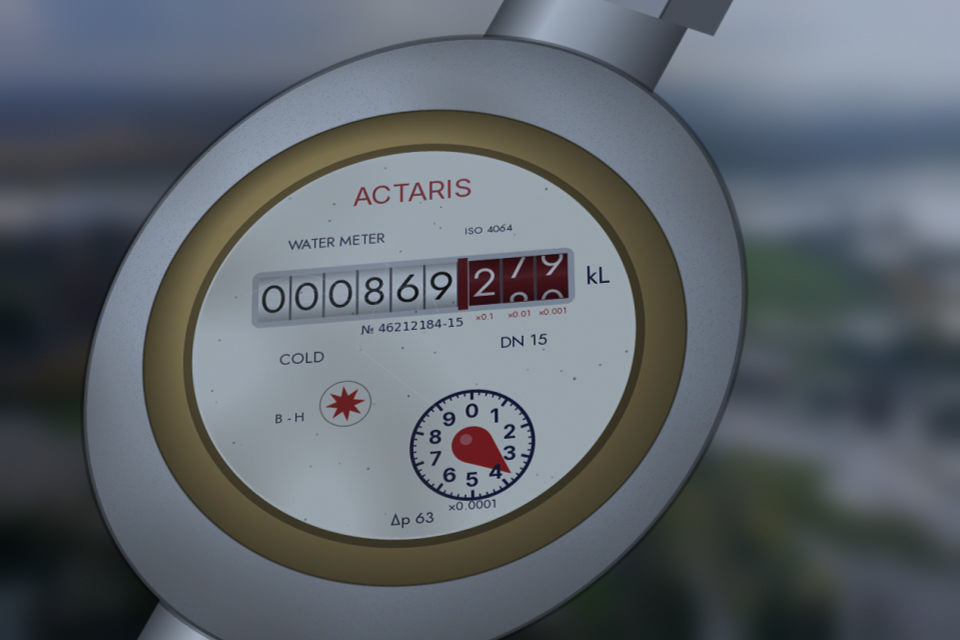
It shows value=869.2793 unit=kL
